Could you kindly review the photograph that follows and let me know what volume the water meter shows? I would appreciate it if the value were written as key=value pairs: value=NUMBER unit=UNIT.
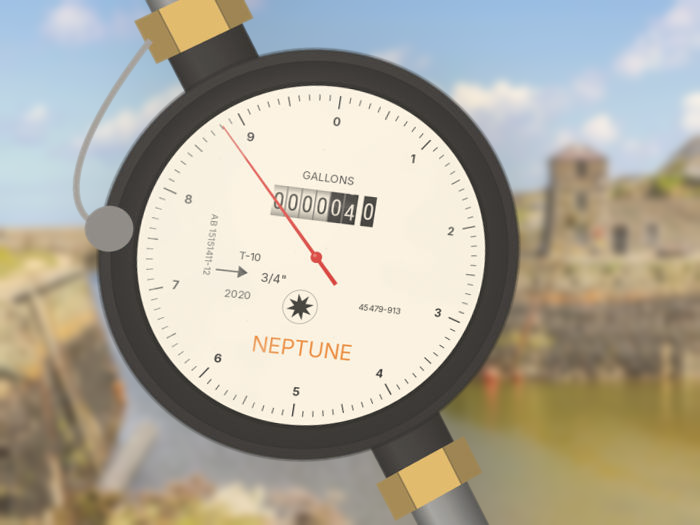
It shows value=38.8 unit=gal
